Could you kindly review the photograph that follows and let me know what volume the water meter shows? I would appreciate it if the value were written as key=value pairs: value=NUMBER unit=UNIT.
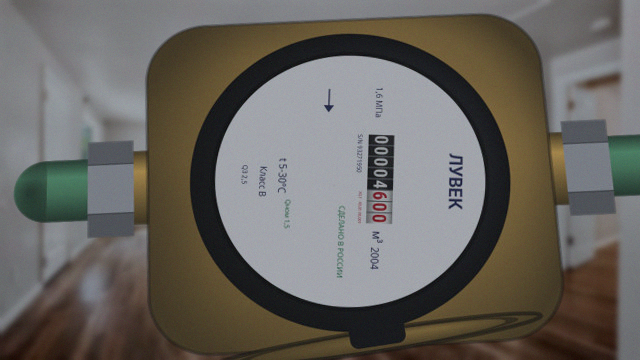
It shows value=4.600 unit=m³
